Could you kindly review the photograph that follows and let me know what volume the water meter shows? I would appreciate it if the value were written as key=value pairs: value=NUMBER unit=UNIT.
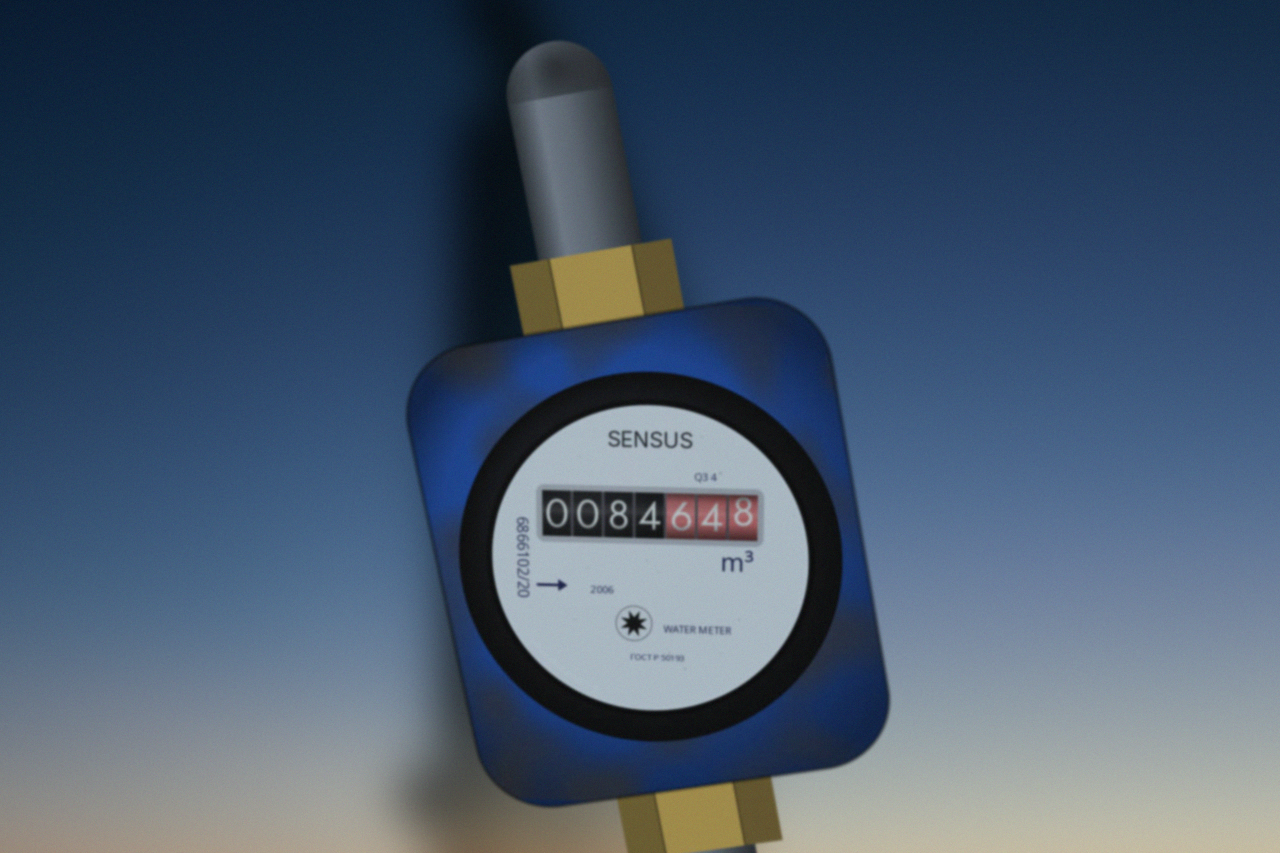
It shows value=84.648 unit=m³
